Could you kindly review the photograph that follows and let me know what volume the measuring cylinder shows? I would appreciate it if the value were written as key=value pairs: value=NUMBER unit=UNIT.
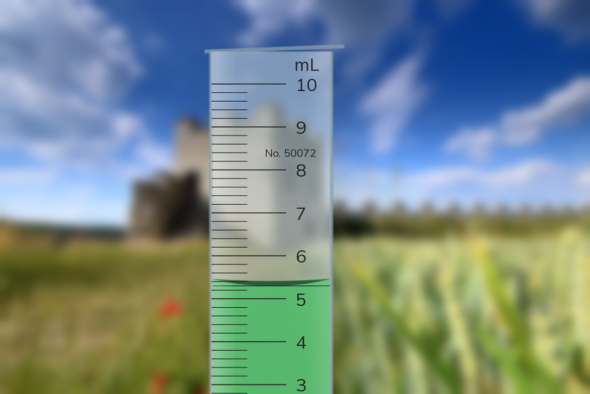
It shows value=5.3 unit=mL
